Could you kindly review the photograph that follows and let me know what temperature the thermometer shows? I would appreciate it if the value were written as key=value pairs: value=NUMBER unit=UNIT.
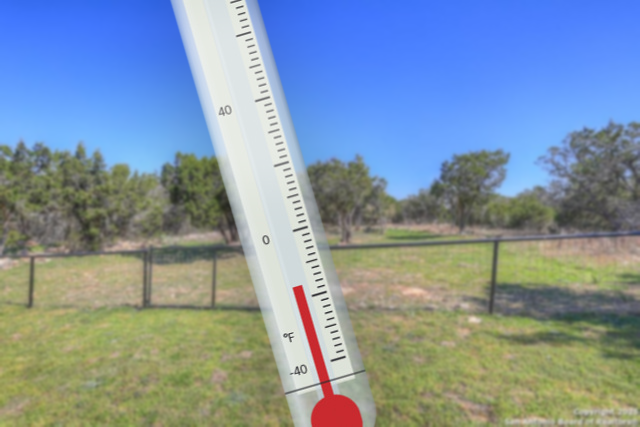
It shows value=-16 unit=°F
